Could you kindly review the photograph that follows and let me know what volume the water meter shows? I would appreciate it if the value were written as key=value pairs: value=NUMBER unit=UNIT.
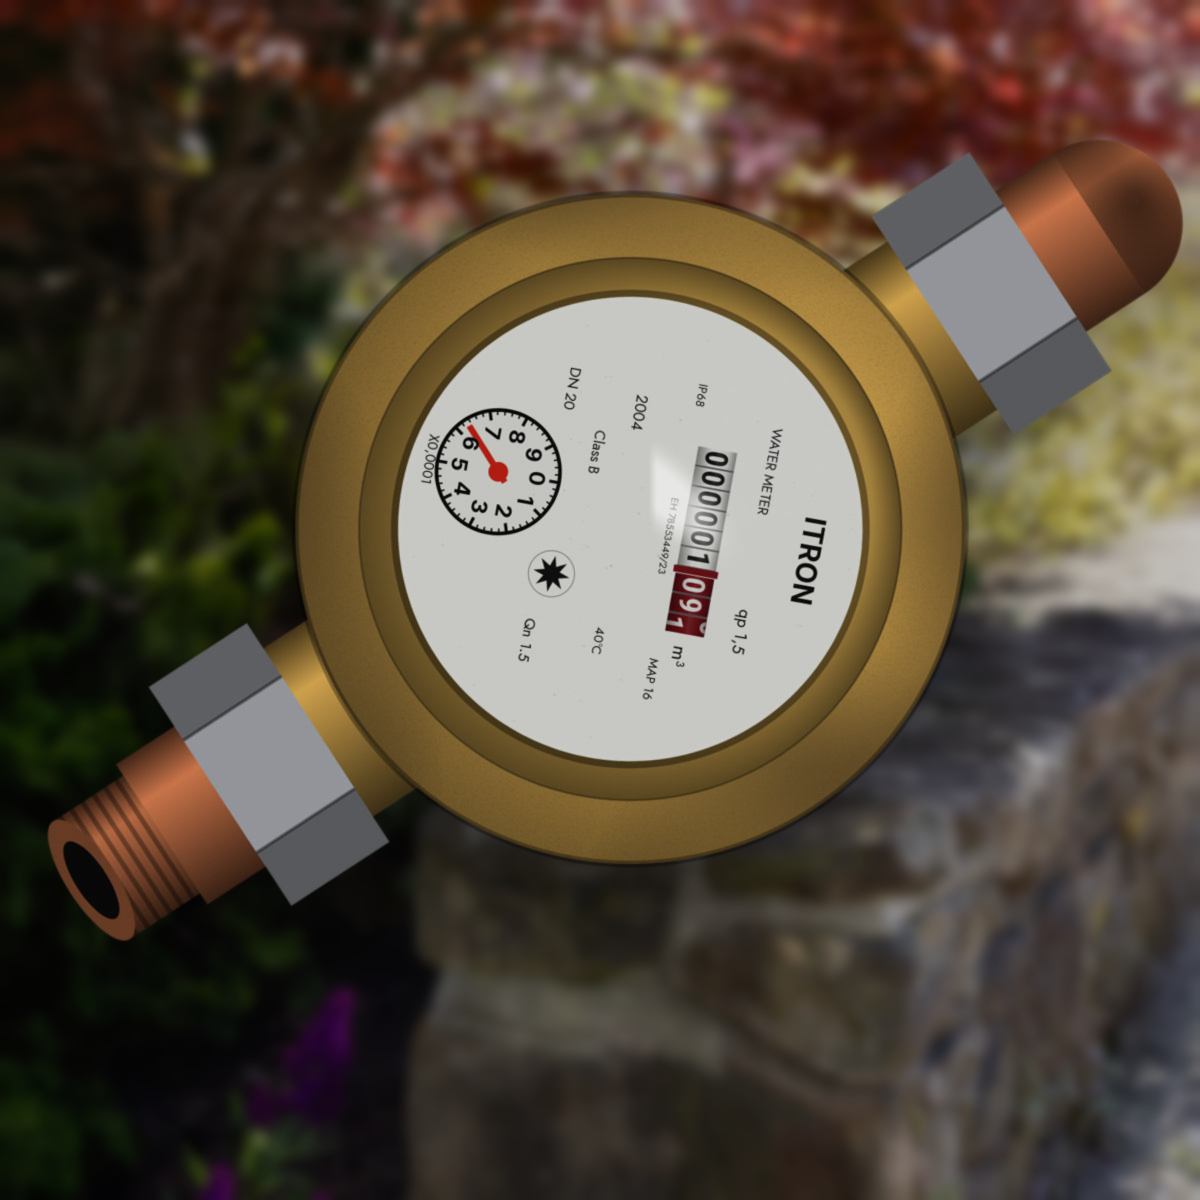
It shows value=1.0906 unit=m³
